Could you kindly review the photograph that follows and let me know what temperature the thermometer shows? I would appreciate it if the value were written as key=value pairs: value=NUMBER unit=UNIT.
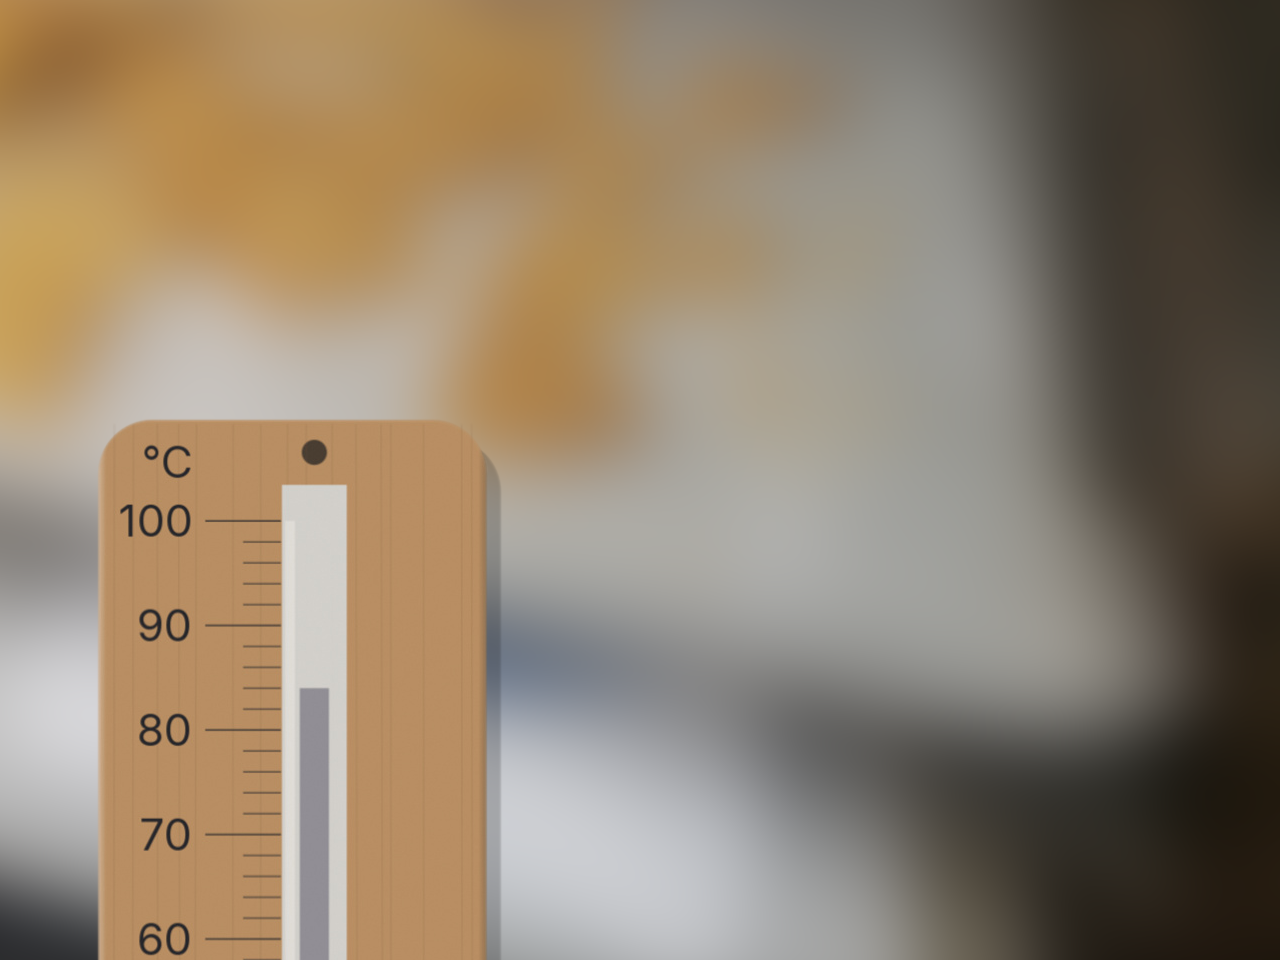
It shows value=84 unit=°C
